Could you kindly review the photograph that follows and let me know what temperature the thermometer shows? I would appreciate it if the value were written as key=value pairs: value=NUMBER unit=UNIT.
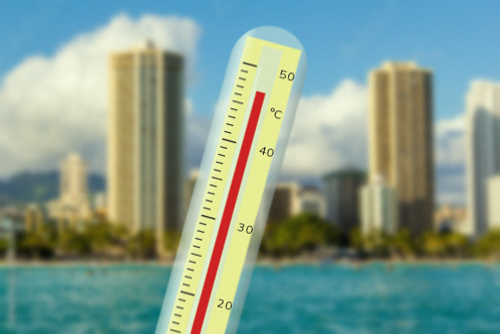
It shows value=47 unit=°C
